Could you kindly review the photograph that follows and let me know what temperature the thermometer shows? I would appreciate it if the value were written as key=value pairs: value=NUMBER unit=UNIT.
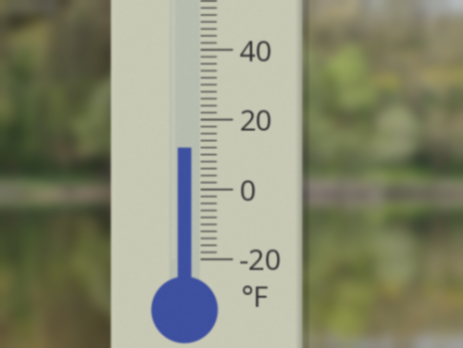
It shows value=12 unit=°F
